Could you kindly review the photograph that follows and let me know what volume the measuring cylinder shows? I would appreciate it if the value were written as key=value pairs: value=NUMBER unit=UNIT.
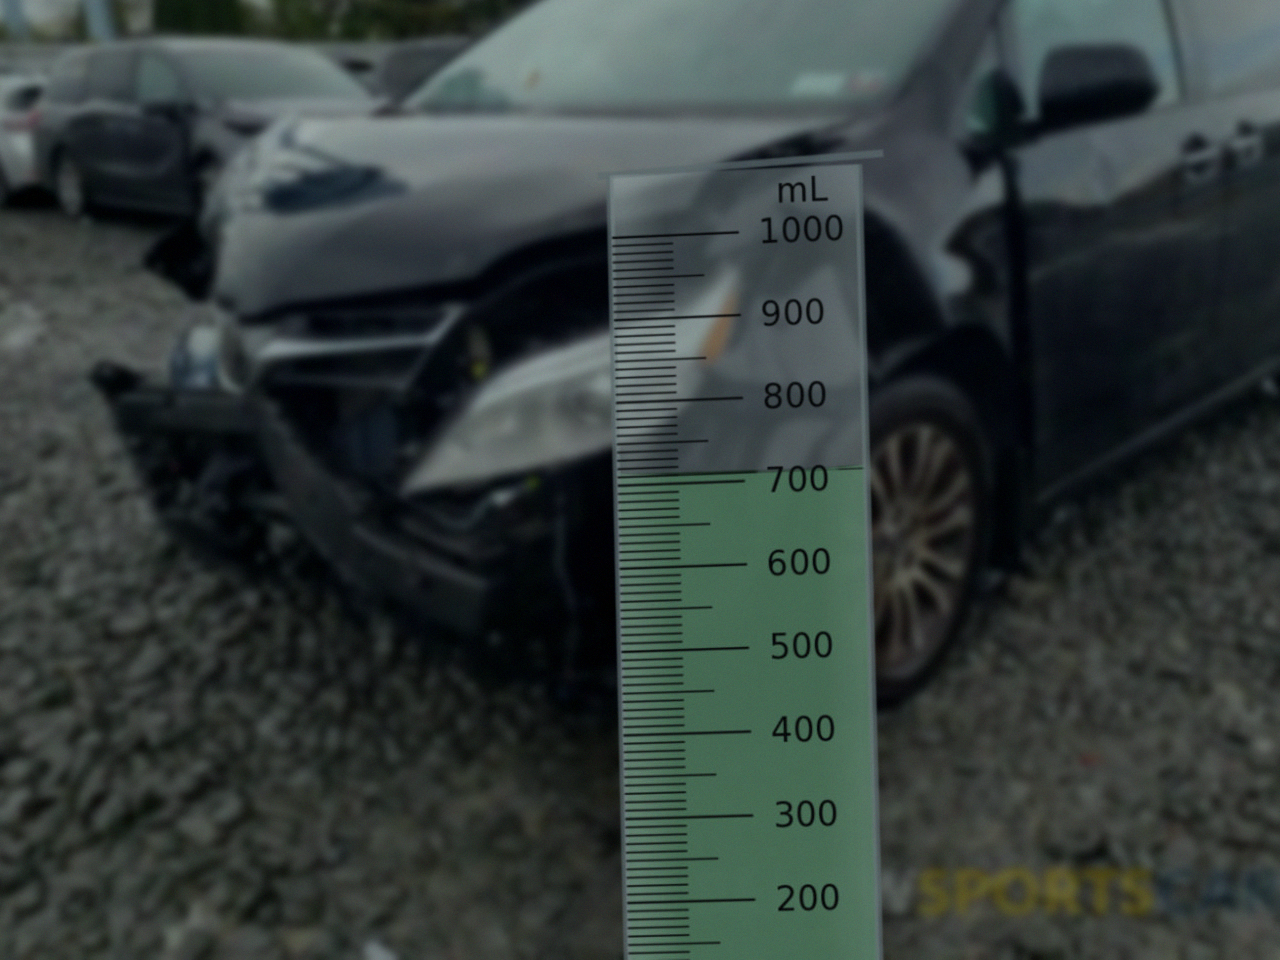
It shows value=710 unit=mL
